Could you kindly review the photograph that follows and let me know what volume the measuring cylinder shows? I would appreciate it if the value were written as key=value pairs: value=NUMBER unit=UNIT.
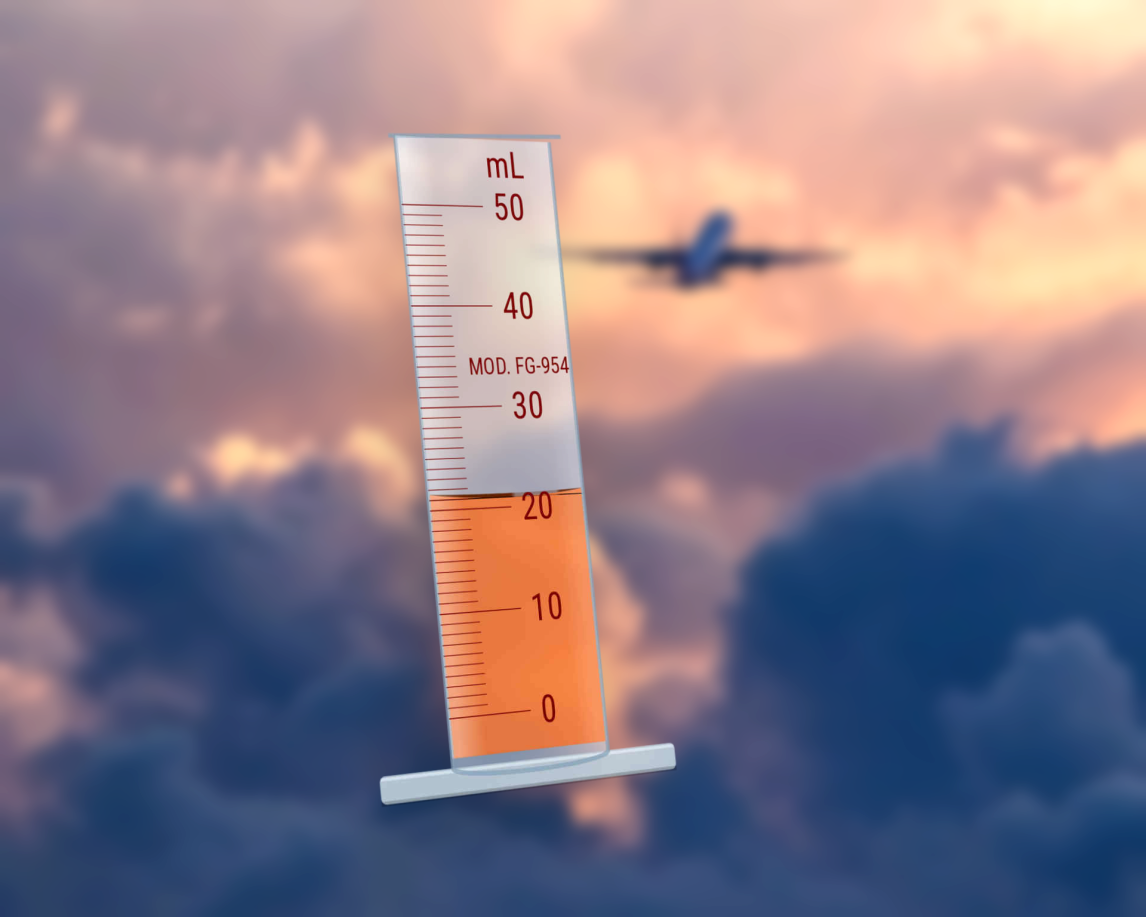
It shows value=21 unit=mL
